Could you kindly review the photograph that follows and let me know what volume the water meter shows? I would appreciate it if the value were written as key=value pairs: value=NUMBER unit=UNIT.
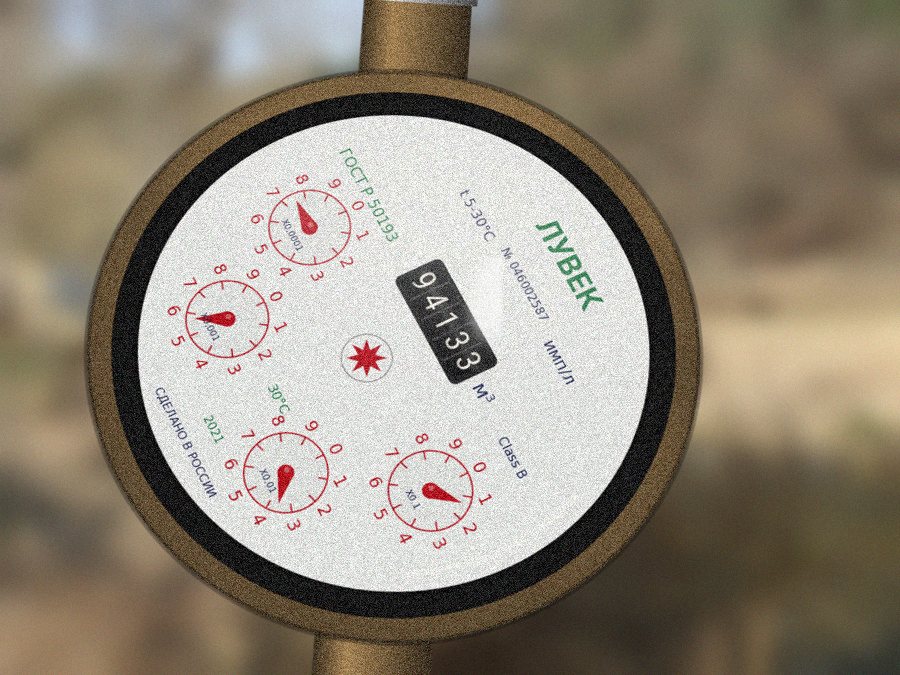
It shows value=94133.1357 unit=m³
